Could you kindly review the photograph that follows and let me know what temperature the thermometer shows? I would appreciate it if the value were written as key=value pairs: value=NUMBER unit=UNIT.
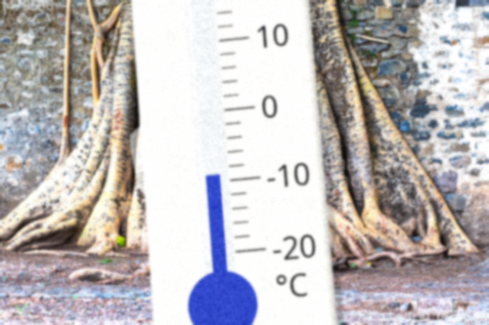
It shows value=-9 unit=°C
